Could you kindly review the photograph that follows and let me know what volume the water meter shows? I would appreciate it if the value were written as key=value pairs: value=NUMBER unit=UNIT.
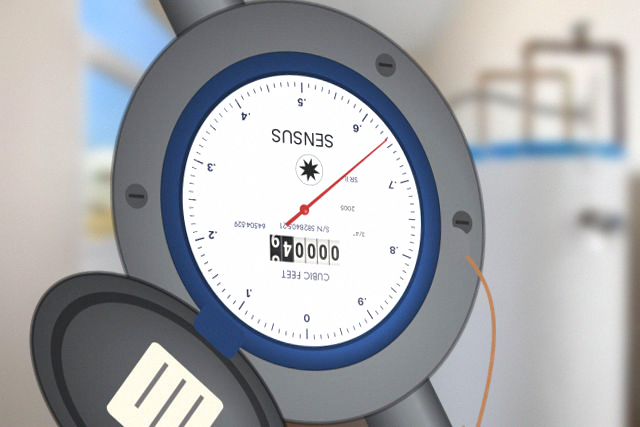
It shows value=48.64 unit=ft³
